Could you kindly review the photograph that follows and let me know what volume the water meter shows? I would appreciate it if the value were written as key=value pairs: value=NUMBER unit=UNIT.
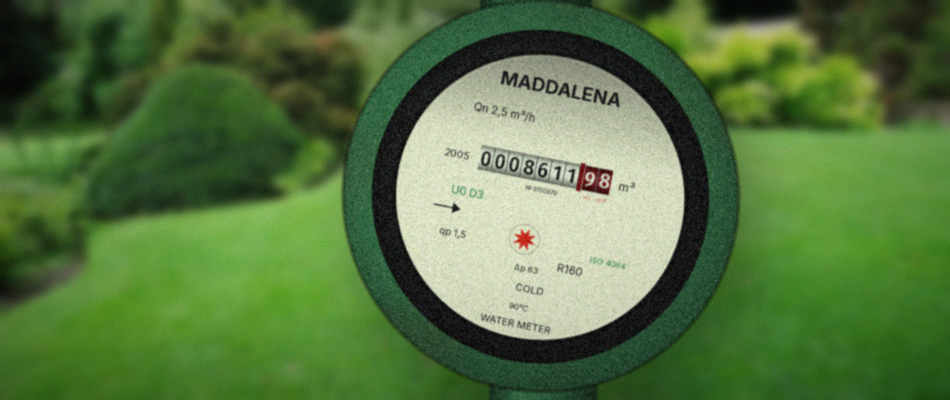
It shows value=8611.98 unit=m³
